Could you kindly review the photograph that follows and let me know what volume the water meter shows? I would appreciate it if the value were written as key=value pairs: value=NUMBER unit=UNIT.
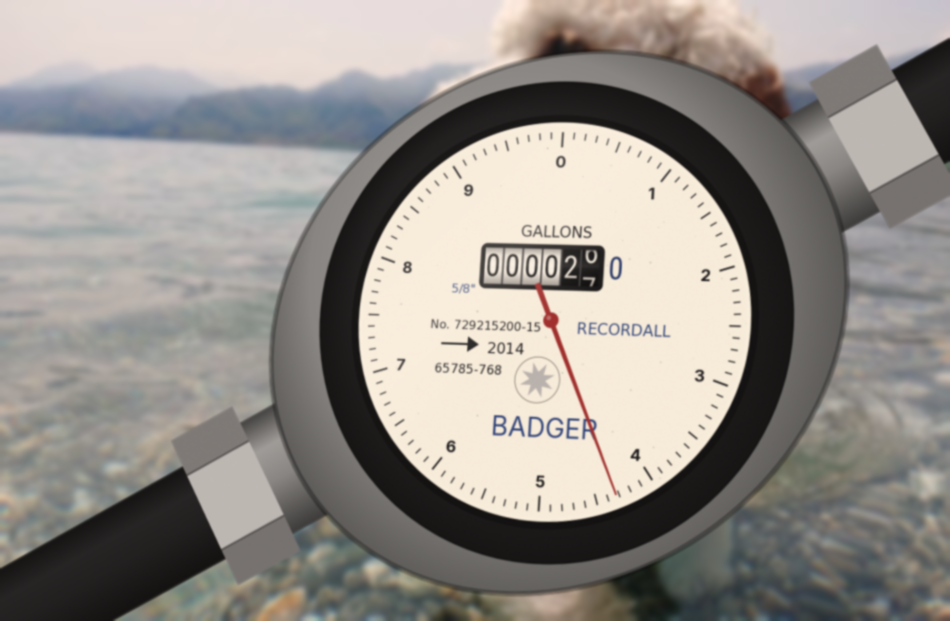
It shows value=264.3 unit=gal
